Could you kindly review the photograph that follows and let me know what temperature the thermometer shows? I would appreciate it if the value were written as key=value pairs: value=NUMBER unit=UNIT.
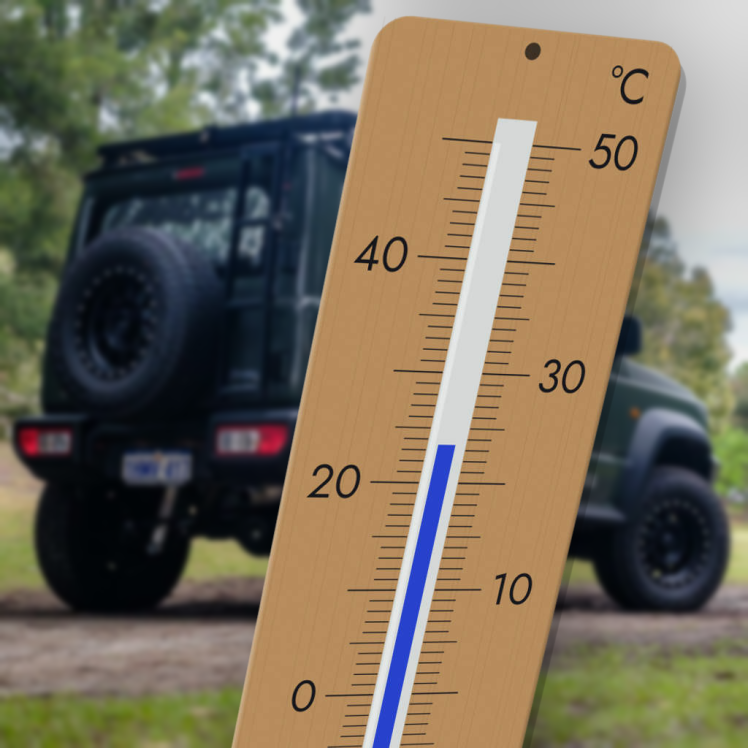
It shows value=23.5 unit=°C
